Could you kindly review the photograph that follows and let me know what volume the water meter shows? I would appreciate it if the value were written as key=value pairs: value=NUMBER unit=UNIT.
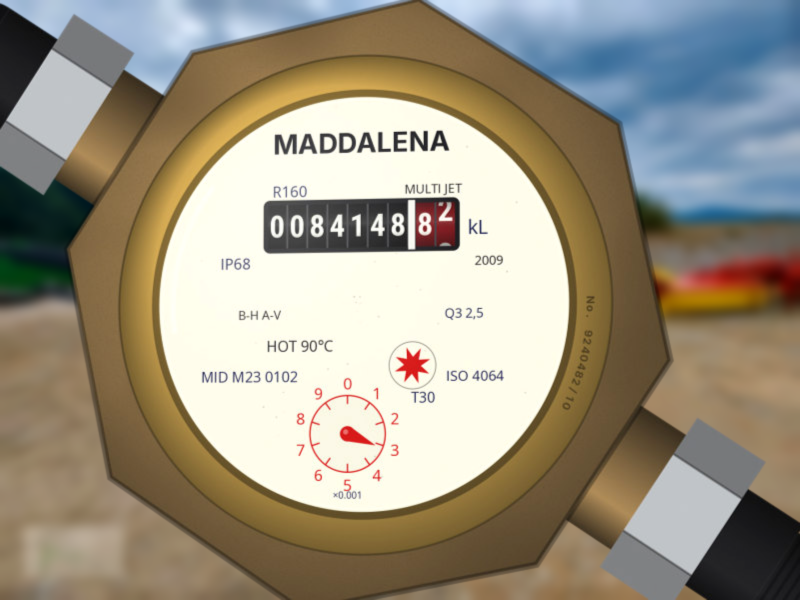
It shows value=84148.823 unit=kL
